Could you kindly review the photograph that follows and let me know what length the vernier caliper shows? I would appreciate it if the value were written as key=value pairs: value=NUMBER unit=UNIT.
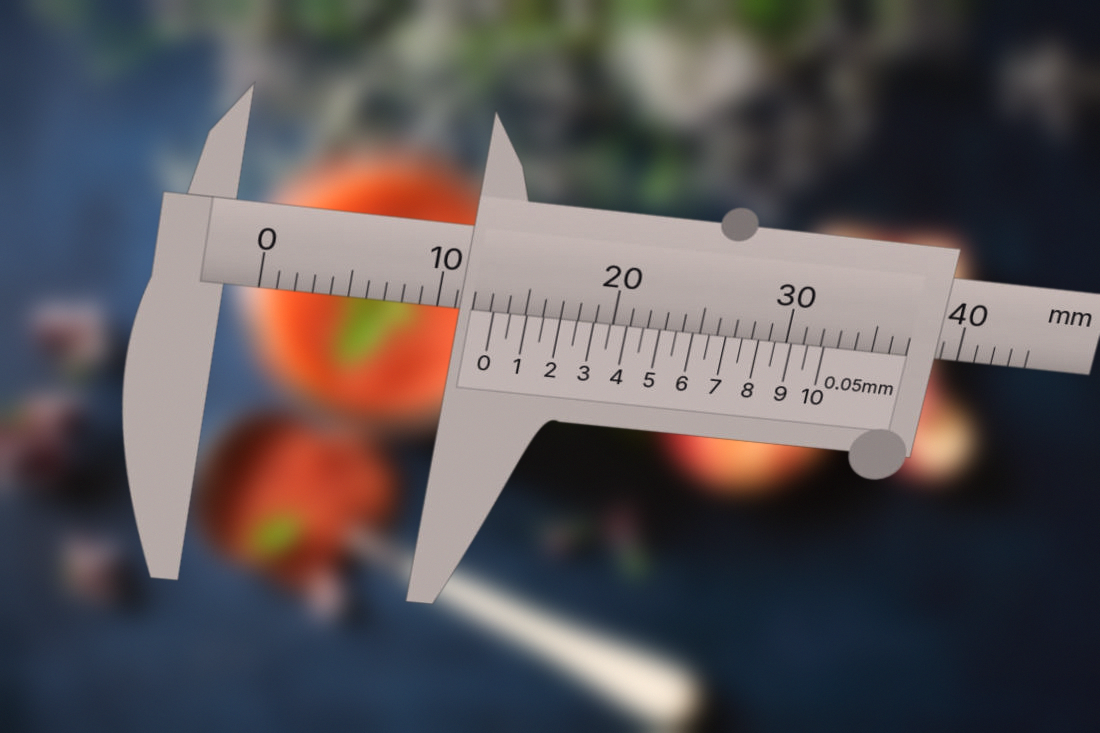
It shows value=13.2 unit=mm
